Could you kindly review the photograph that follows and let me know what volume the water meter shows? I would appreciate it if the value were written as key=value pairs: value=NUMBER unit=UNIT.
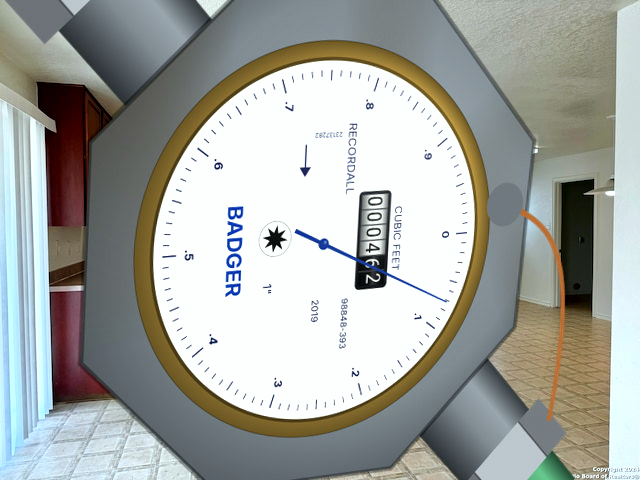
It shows value=462.07 unit=ft³
